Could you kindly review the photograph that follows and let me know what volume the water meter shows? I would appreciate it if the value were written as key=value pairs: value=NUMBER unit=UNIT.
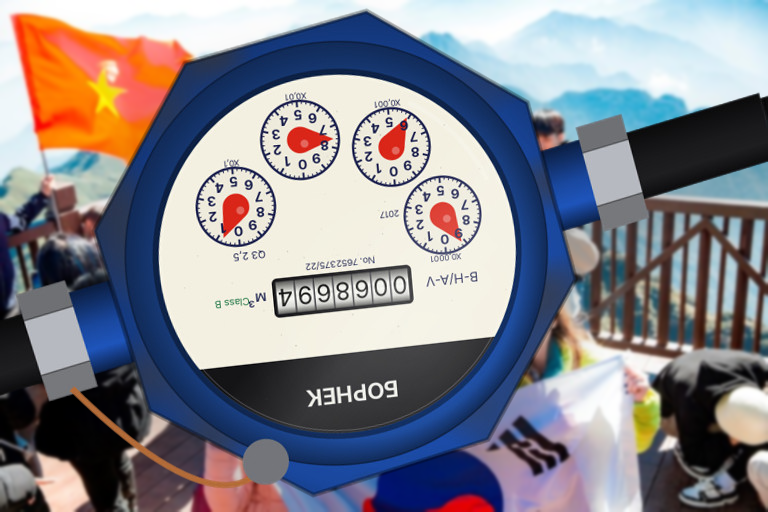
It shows value=68694.0759 unit=m³
